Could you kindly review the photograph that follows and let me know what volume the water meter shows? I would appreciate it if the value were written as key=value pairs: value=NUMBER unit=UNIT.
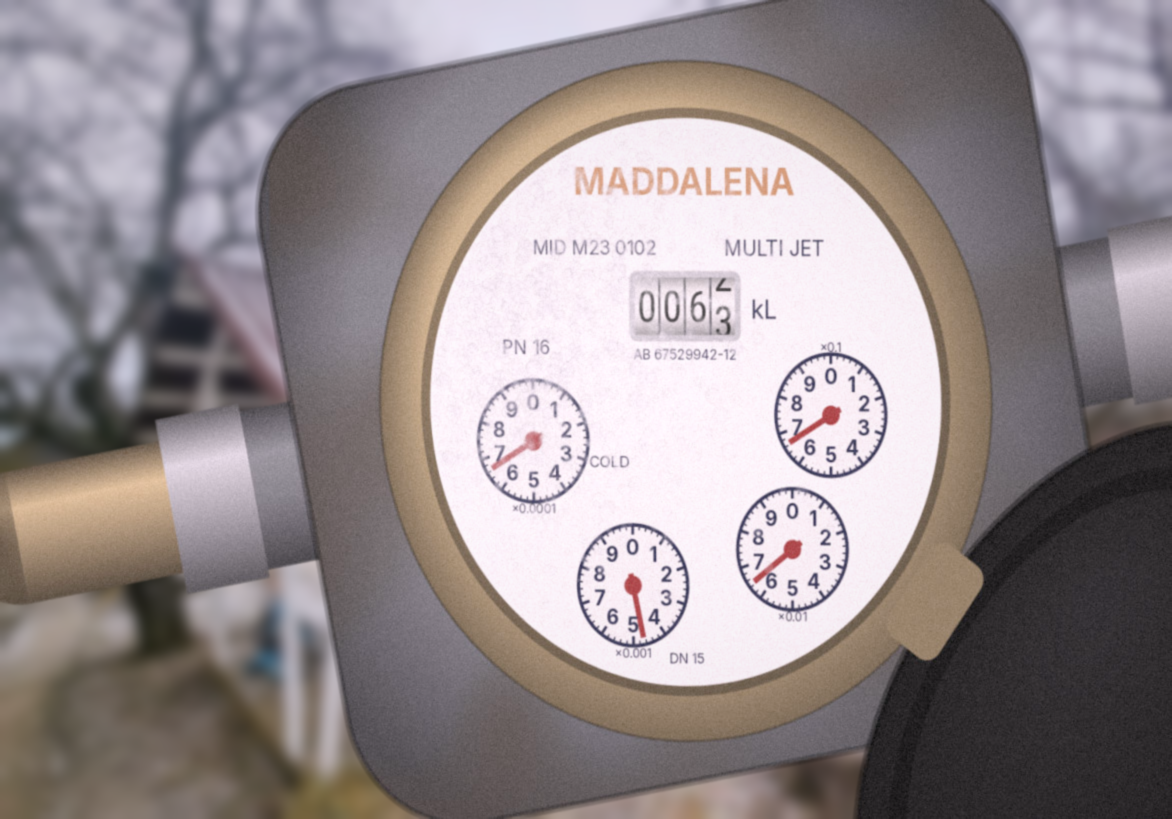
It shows value=62.6646 unit=kL
